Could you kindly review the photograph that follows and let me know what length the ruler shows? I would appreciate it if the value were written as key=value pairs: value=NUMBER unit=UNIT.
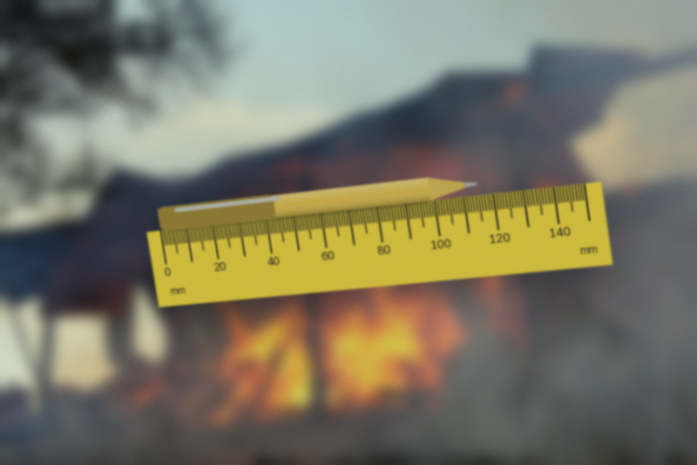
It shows value=115 unit=mm
